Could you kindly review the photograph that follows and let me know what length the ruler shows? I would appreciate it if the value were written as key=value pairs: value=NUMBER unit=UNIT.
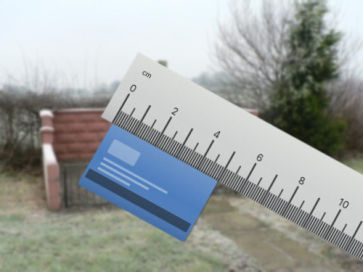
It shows value=5 unit=cm
